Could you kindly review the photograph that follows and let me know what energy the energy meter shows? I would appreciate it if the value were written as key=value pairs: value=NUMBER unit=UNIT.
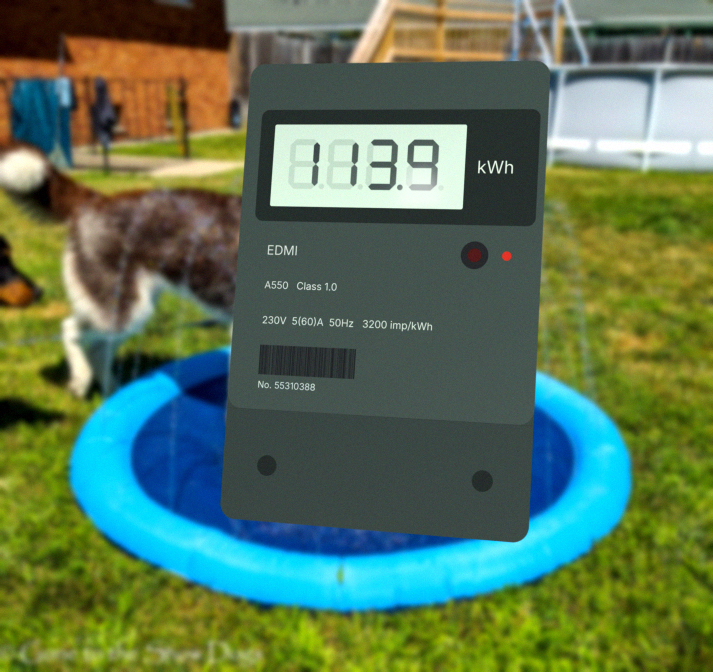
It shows value=113.9 unit=kWh
